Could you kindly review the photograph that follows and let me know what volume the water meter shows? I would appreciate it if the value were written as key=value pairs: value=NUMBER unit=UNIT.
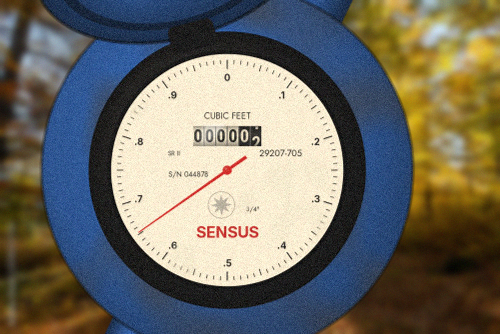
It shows value=1.65 unit=ft³
